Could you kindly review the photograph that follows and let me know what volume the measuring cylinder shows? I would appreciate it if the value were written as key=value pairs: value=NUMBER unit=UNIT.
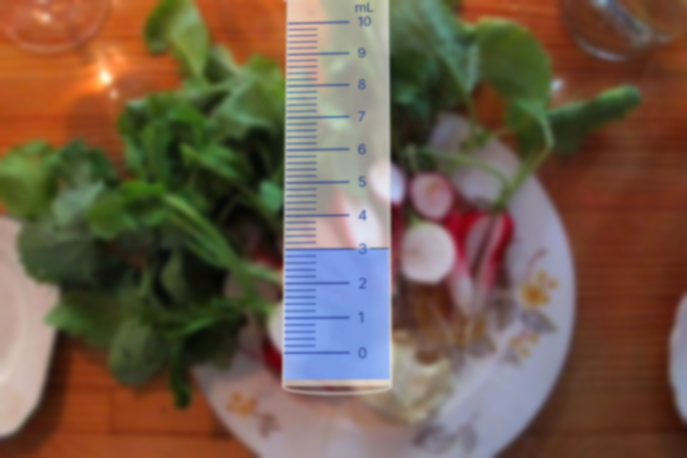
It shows value=3 unit=mL
